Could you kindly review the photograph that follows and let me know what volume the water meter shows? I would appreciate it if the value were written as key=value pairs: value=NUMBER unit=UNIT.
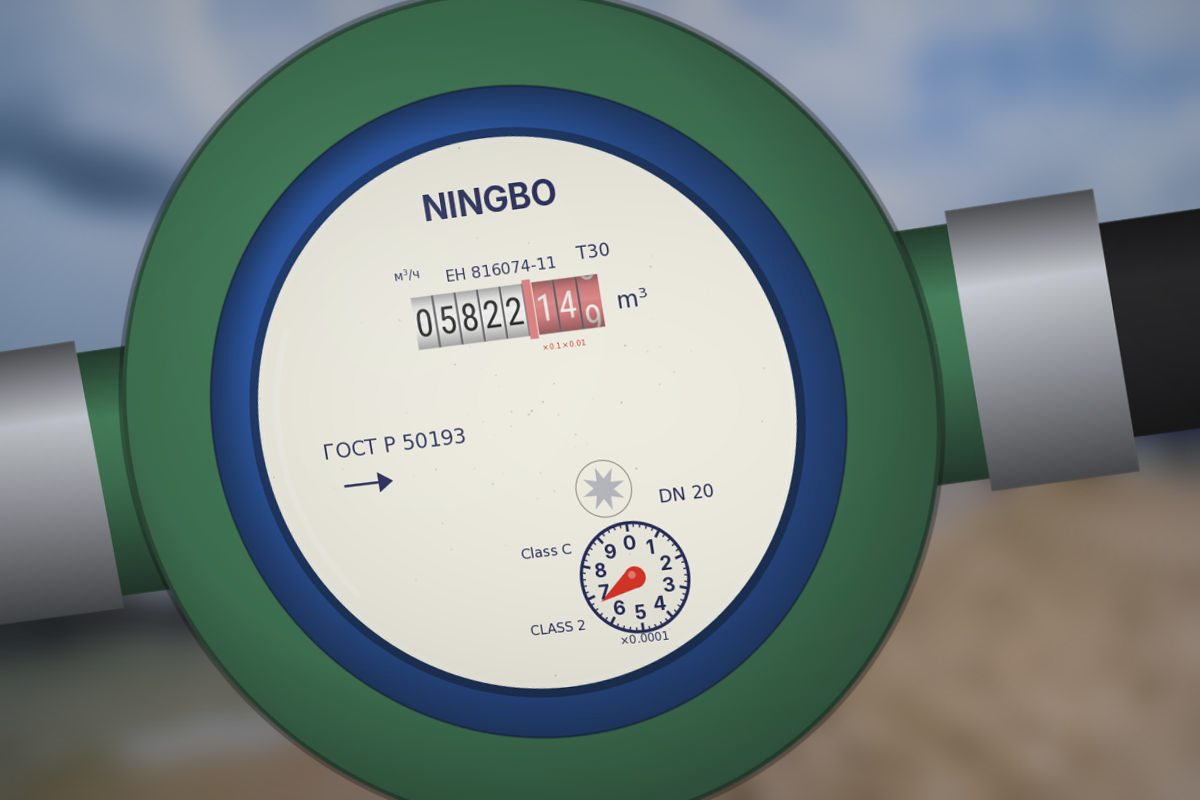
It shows value=5822.1486 unit=m³
